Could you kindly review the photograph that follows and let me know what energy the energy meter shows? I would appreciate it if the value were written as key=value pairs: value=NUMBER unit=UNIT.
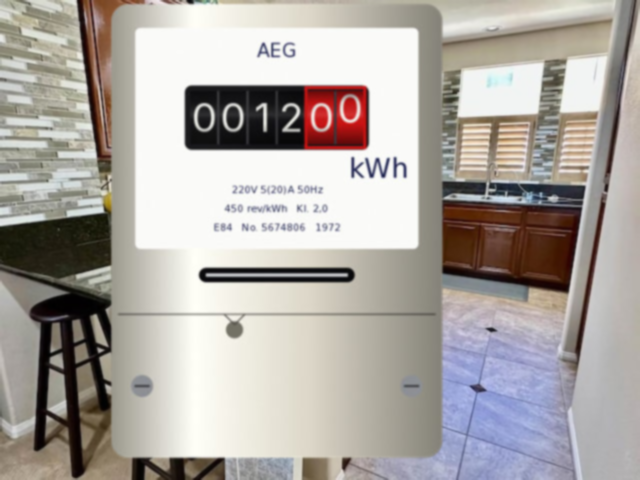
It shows value=12.00 unit=kWh
